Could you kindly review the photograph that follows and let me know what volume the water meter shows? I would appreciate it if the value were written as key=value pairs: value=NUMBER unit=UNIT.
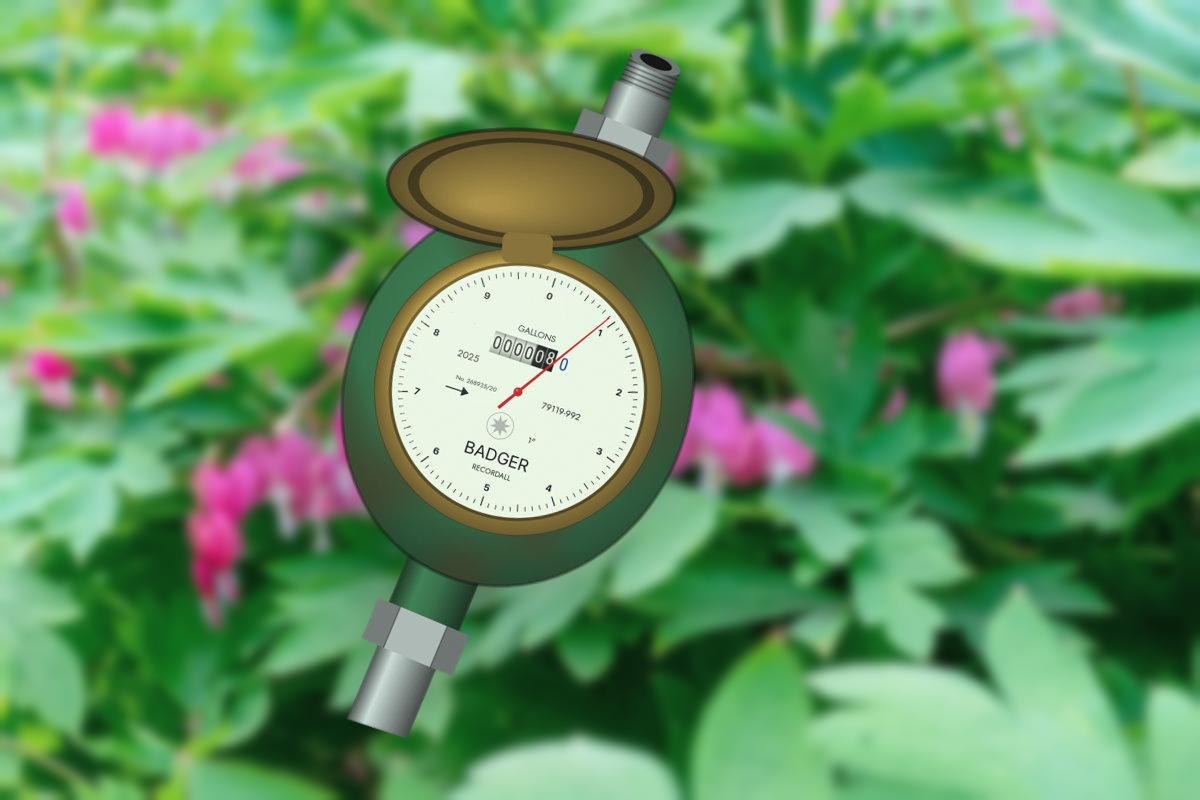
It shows value=80.9 unit=gal
